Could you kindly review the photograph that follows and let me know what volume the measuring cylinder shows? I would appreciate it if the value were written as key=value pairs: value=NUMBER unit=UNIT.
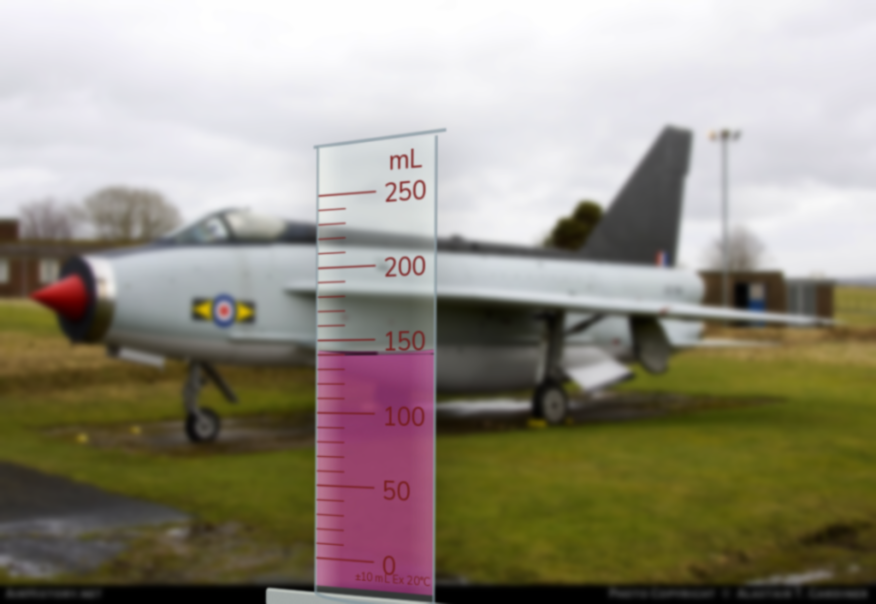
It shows value=140 unit=mL
